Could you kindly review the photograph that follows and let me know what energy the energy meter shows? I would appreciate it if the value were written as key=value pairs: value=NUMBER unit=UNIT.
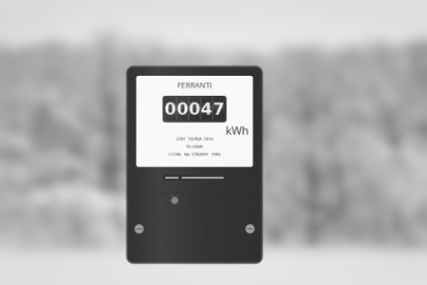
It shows value=47 unit=kWh
